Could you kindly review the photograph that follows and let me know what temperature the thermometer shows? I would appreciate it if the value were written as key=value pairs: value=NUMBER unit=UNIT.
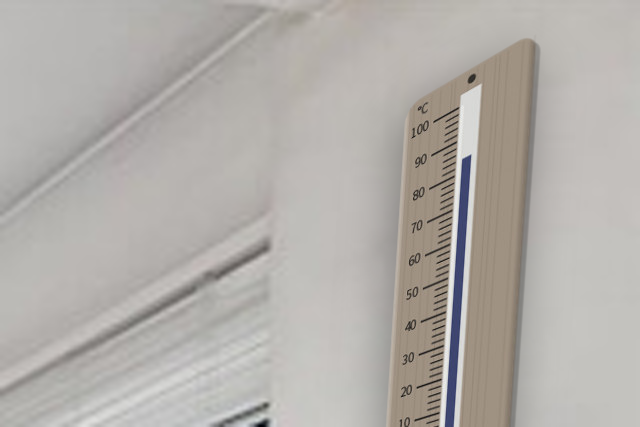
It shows value=84 unit=°C
